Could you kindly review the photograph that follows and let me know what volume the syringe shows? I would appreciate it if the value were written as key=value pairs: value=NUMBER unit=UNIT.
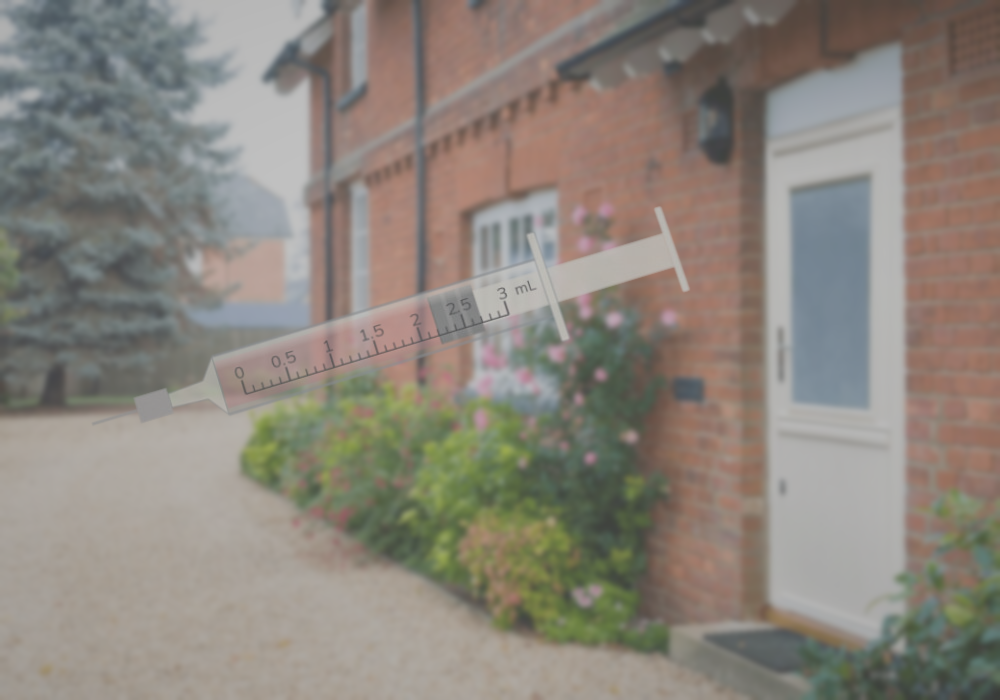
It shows value=2.2 unit=mL
